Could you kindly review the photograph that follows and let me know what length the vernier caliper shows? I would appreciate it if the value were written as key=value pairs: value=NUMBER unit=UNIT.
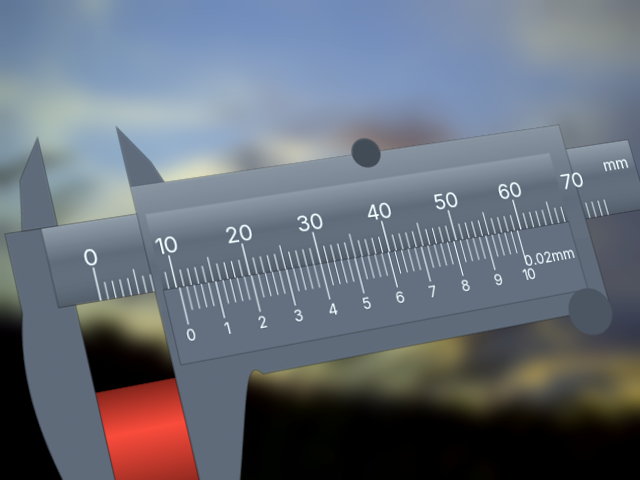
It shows value=10.4 unit=mm
